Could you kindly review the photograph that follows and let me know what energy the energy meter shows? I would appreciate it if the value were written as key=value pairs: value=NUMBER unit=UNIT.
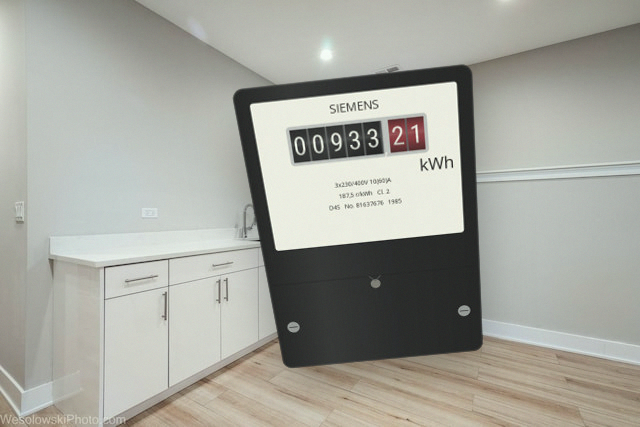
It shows value=933.21 unit=kWh
